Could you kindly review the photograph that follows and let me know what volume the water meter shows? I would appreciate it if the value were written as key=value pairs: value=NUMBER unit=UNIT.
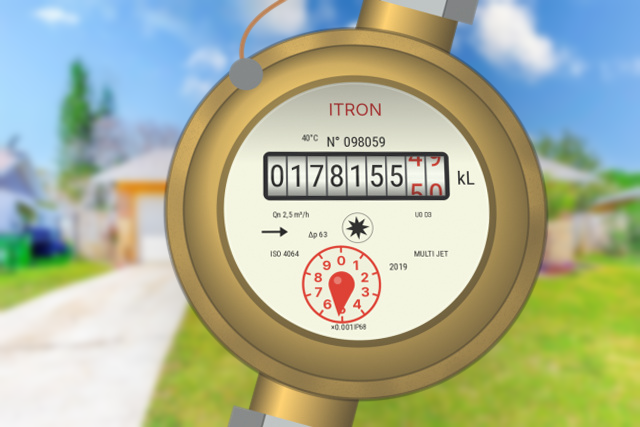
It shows value=178155.495 unit=kL
